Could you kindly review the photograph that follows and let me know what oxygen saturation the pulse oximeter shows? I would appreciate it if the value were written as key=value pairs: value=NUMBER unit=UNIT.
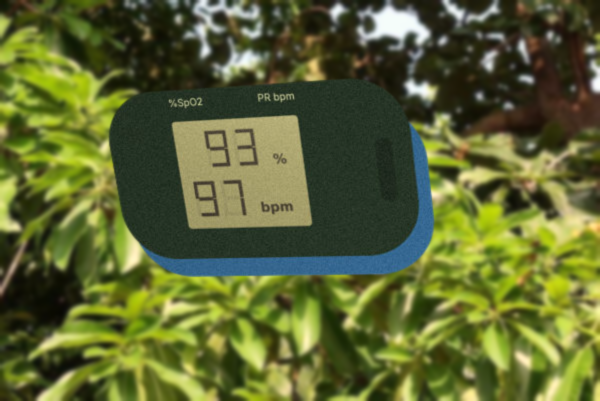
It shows value=93 unit=%
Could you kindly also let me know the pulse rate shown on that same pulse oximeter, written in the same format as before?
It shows value=97 unit=bpm
